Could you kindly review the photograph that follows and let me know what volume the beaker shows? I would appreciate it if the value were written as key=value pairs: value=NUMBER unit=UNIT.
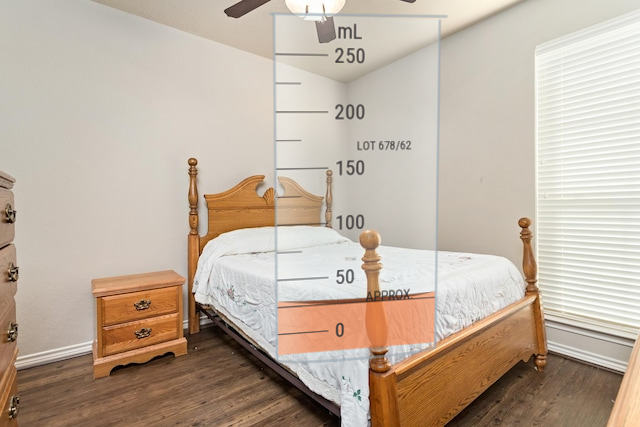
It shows value=25 unit=mL
